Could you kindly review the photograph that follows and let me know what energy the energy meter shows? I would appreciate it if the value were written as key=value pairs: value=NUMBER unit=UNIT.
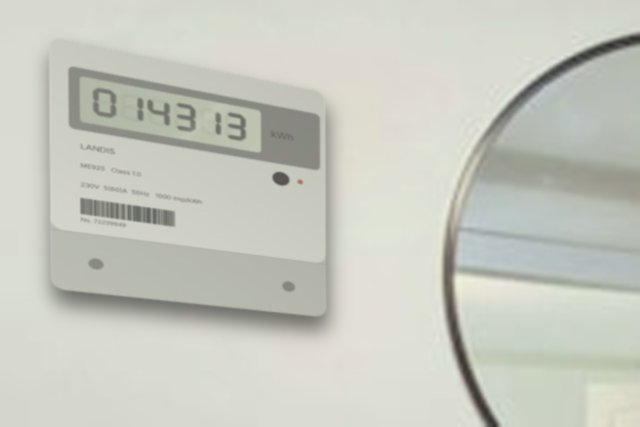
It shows value=14313 unit=kWh
